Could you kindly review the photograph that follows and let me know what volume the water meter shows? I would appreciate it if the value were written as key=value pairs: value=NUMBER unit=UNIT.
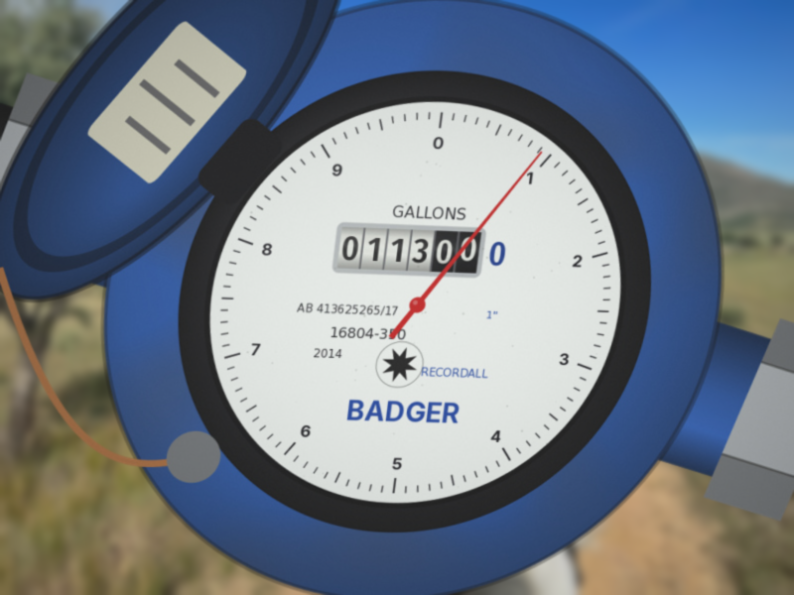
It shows value=113000.9 unit=gal
